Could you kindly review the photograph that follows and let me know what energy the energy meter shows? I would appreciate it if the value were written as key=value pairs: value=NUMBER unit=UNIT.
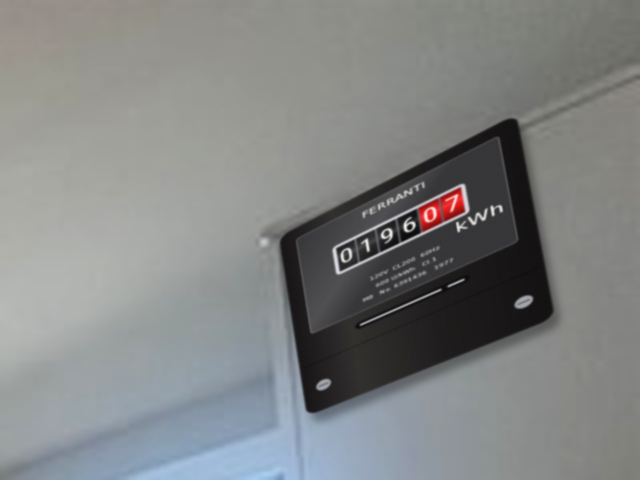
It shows value=196.07 unit=kWh
